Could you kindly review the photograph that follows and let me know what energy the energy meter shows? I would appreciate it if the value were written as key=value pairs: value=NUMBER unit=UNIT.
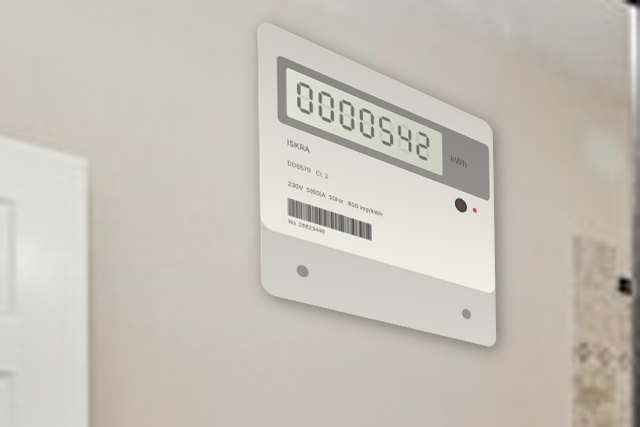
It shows value=542 unit=kWh
